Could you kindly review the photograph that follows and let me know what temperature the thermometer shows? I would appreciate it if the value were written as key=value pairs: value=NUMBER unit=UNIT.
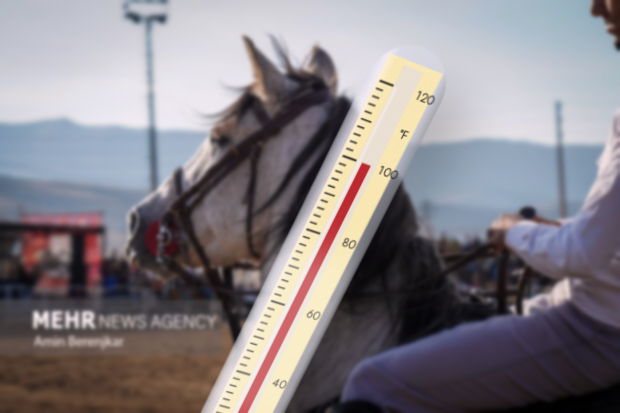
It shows value=100 unit=°F
